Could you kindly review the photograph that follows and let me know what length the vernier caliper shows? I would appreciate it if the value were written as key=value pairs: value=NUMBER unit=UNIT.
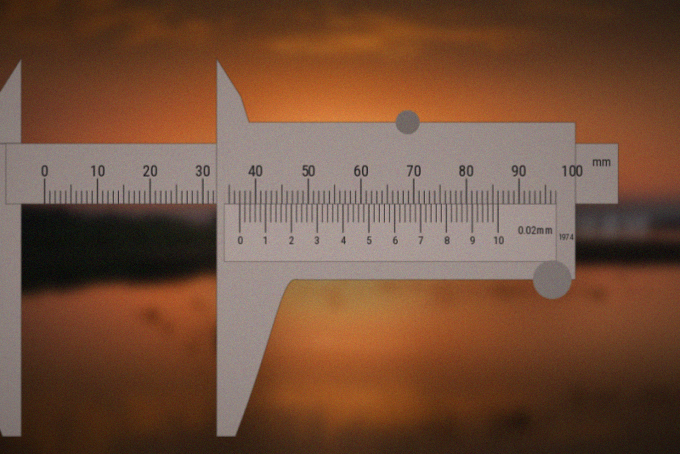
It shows value=37.0 unit=mm
